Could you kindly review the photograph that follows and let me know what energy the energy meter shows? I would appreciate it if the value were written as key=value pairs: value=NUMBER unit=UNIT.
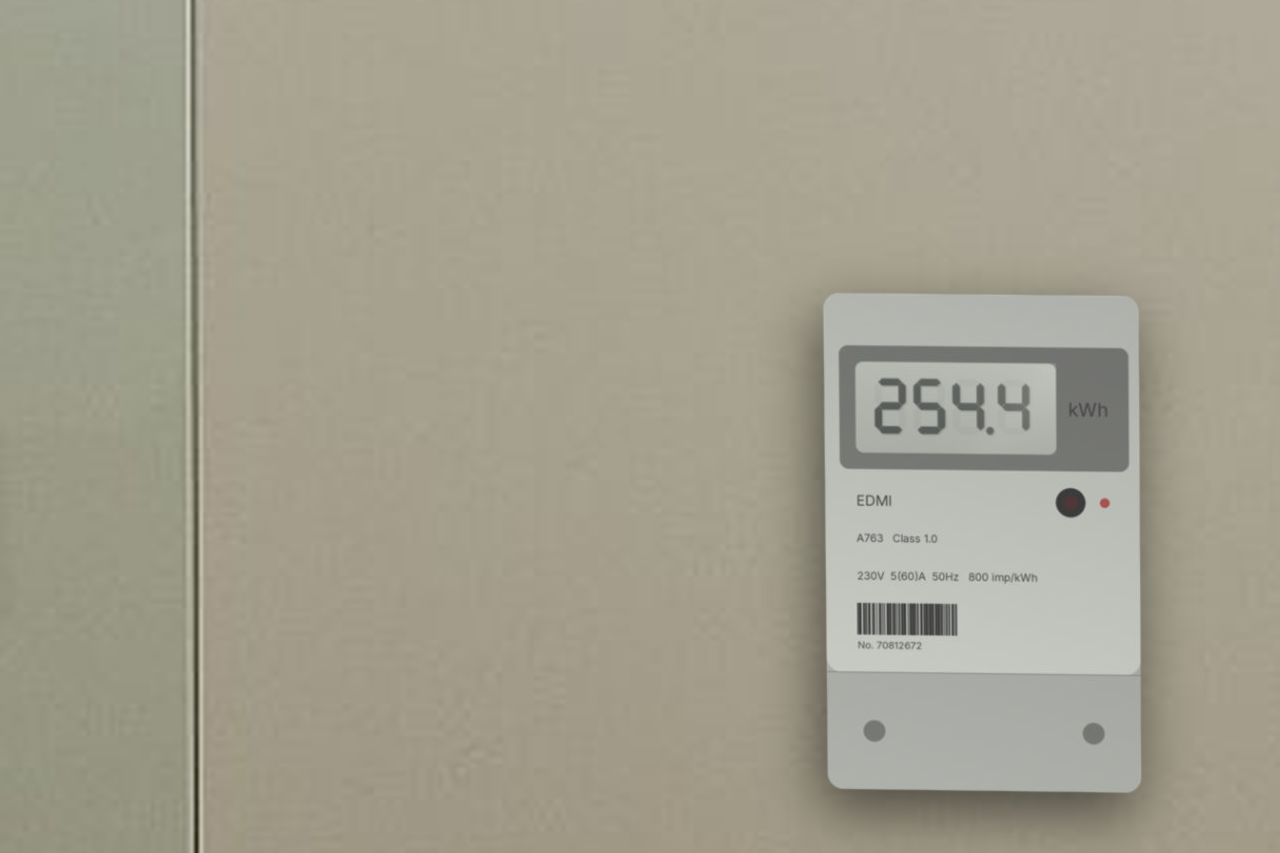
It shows value=254.4 unit=kWh
